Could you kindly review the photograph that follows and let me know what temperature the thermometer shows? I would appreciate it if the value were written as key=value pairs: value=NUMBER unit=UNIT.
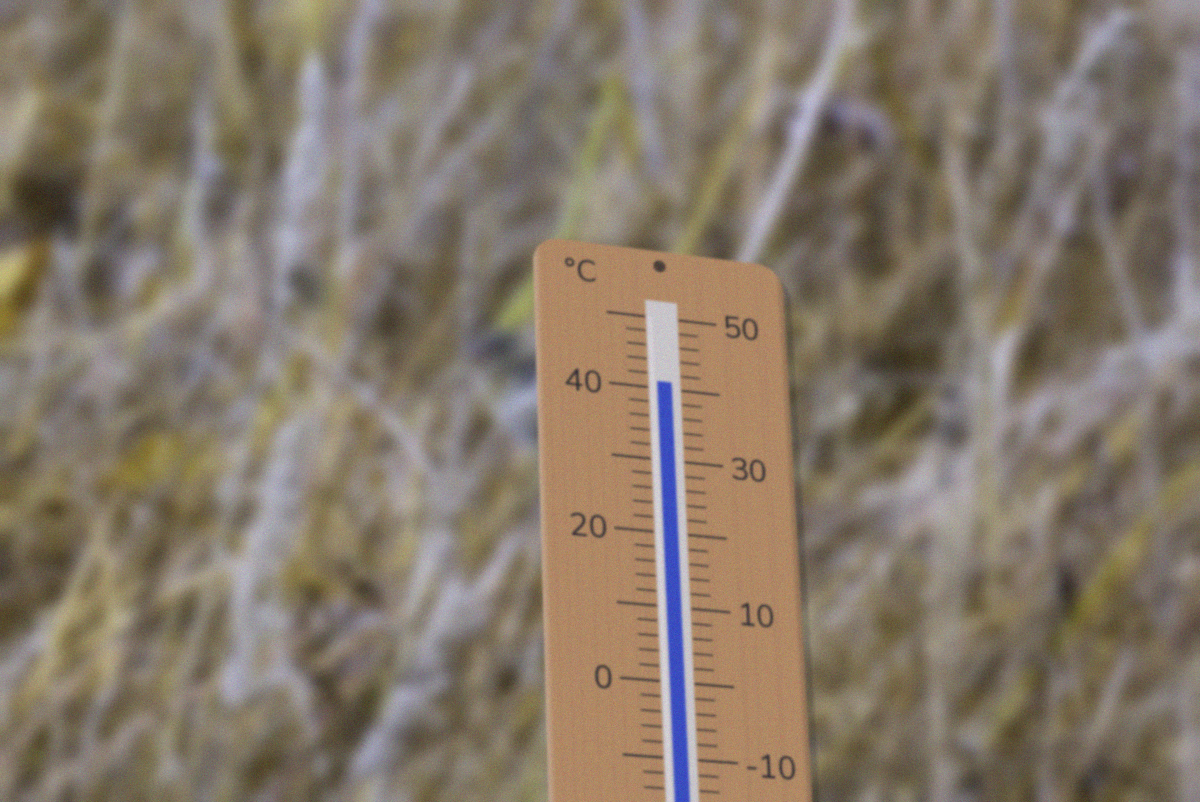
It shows value=41 unit=°C
